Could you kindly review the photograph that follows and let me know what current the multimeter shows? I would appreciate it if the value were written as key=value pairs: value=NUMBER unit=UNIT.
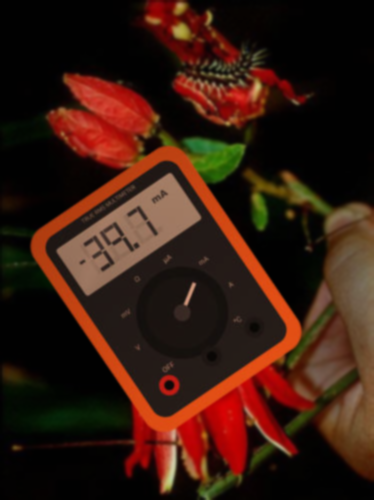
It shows value=-39.7 unit=mA
